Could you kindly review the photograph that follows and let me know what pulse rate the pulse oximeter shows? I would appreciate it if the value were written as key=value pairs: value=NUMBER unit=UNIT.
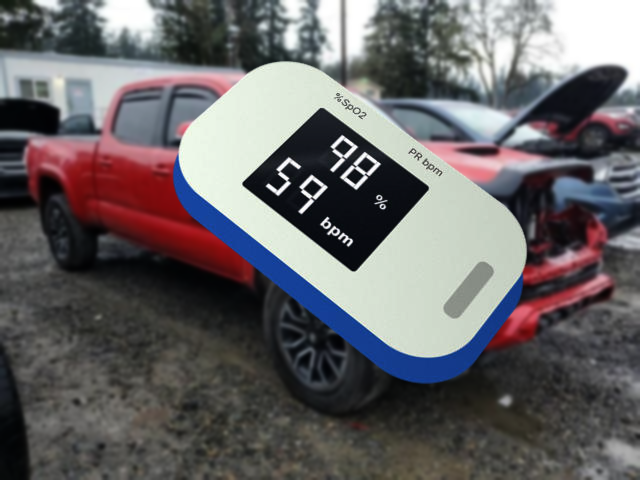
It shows value=59 unit=bpm
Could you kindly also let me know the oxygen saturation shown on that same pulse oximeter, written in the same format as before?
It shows value=98 unit=%
